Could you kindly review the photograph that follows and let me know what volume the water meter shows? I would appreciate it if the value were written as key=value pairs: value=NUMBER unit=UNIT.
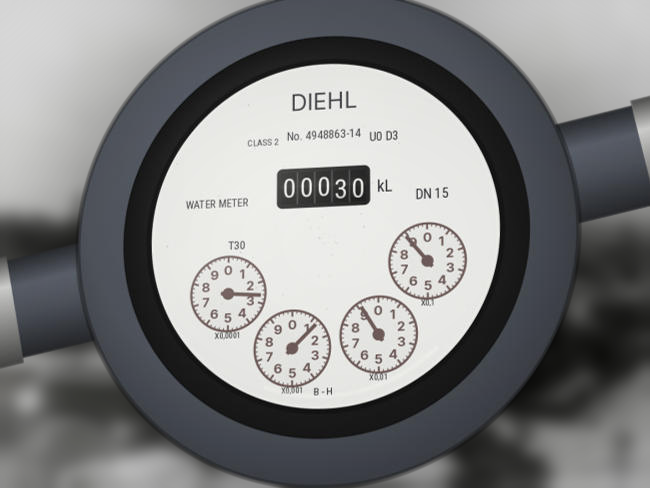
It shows value=29.8912 unit=kL
